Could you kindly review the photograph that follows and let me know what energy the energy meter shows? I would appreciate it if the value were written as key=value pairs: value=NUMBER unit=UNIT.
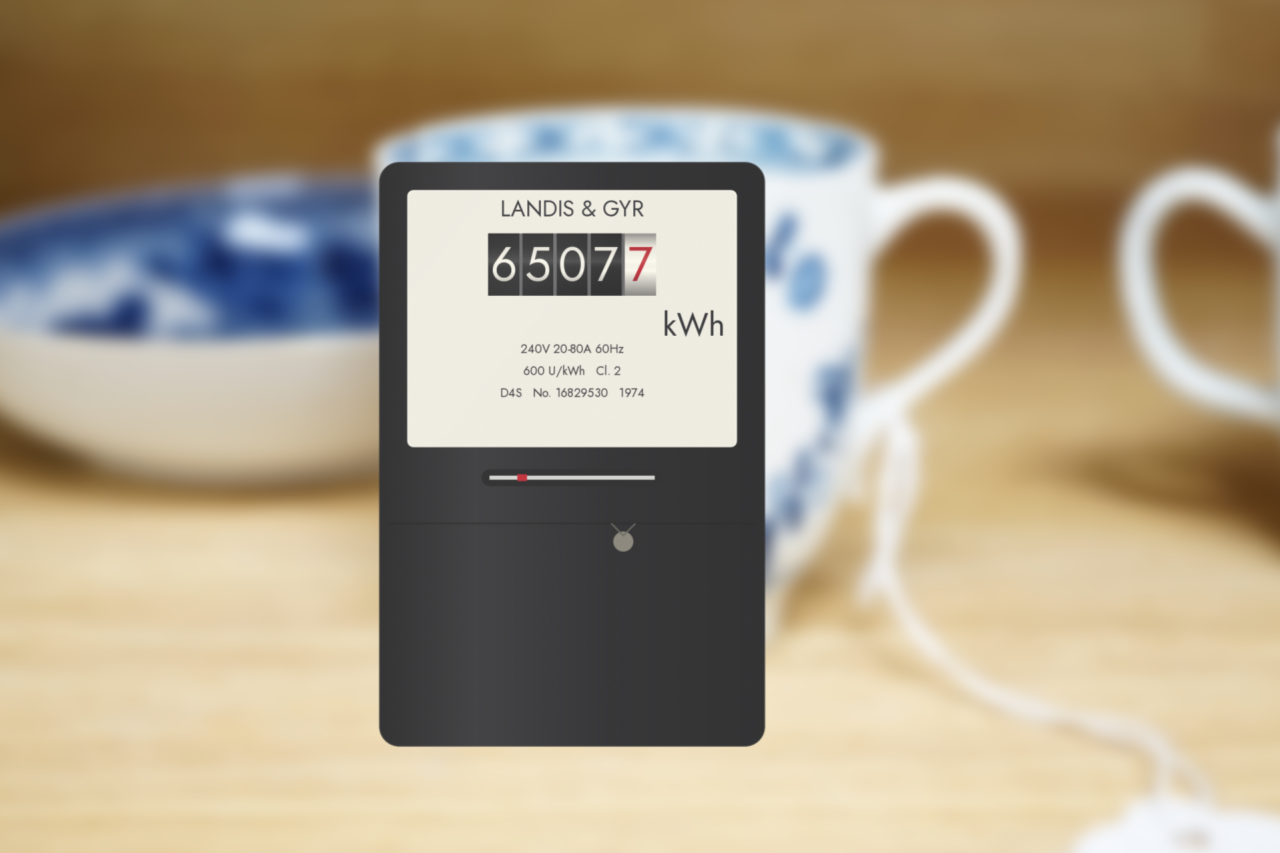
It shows value=6507.7 unit=kWh
